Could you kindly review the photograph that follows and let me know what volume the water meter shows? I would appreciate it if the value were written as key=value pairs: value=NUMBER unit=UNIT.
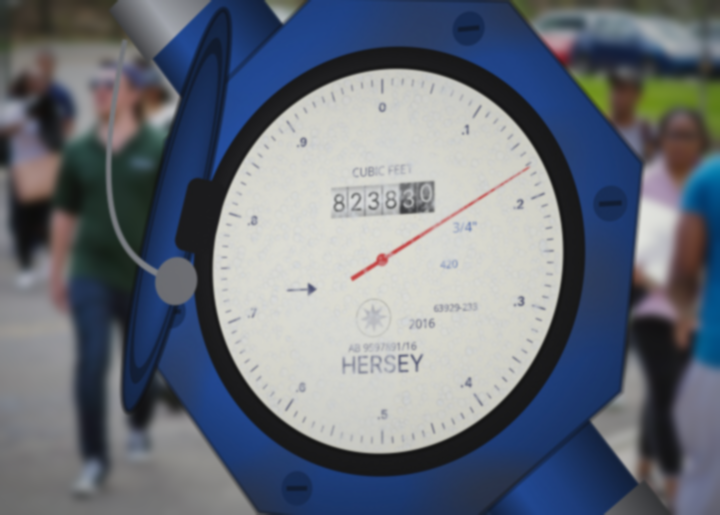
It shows value=823830.17 unit=ft³
